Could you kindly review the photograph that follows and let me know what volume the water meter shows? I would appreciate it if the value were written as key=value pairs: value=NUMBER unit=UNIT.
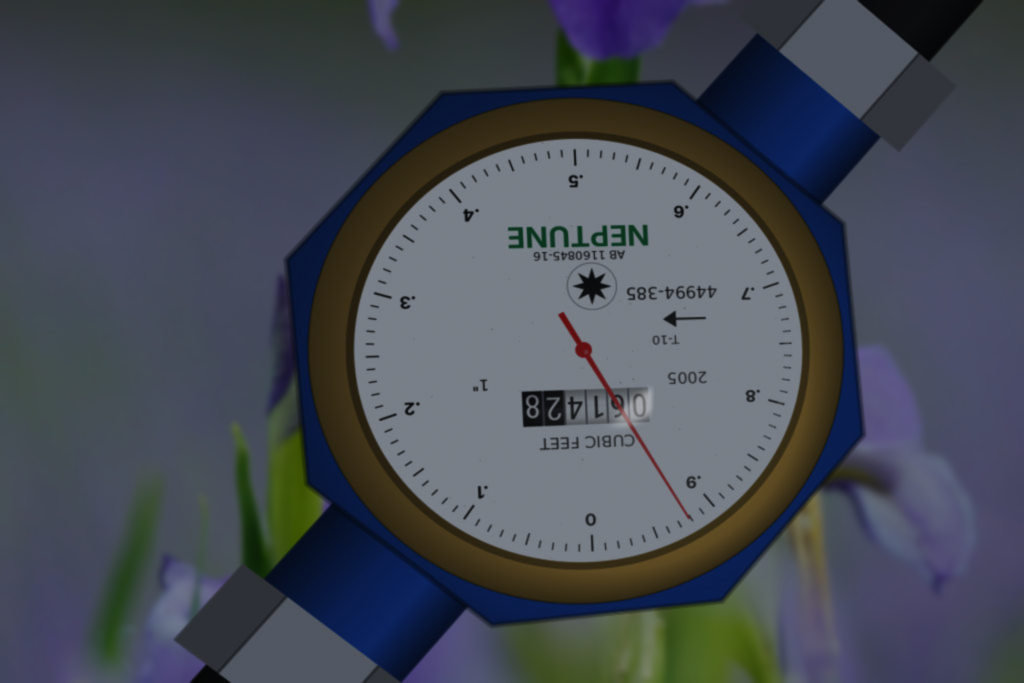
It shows value=61427.92 unit=ft³
